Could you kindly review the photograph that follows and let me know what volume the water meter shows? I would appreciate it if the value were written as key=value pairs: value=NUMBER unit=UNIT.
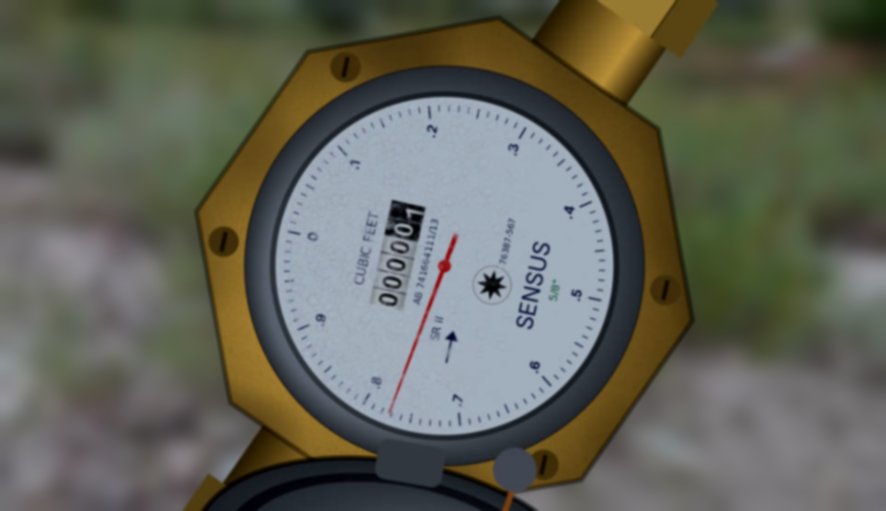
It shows value=0.77 unit=ft³
